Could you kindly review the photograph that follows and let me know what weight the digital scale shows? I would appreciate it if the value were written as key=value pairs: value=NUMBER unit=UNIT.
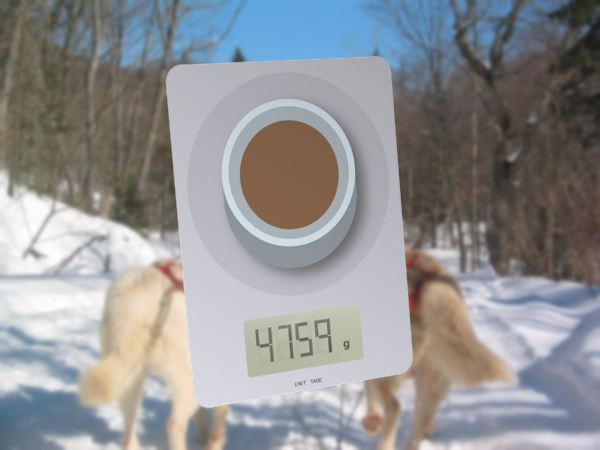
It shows value=4759 unit=g
